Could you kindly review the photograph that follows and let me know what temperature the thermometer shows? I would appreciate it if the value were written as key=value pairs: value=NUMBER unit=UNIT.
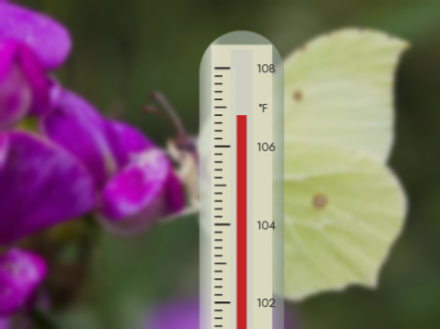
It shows value=106.8 unit=°F
